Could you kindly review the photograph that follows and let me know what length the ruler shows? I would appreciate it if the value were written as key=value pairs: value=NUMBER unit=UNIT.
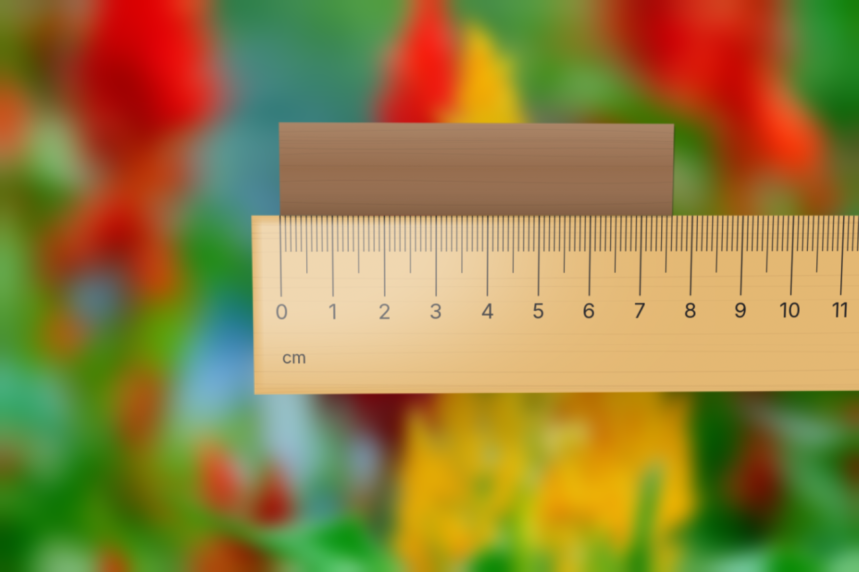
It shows value=7.6 unit=cm
